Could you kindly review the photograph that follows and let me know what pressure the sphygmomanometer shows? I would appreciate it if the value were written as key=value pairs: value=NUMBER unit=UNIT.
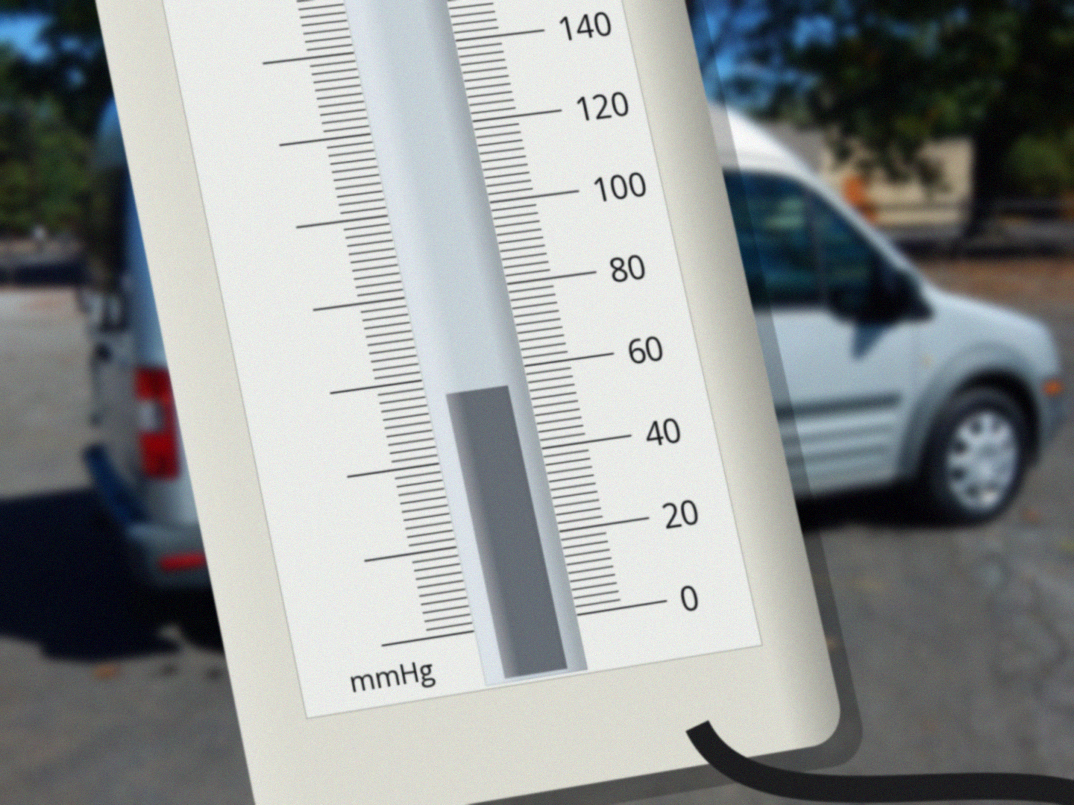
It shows value=56 unit=mmHg
